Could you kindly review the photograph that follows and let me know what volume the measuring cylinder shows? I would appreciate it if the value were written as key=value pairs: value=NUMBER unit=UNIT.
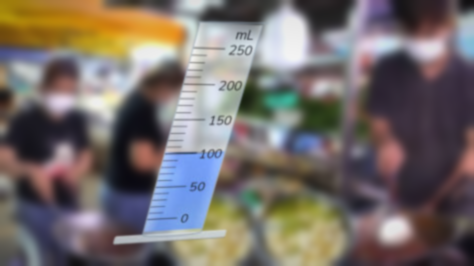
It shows value=100 unit=mL
